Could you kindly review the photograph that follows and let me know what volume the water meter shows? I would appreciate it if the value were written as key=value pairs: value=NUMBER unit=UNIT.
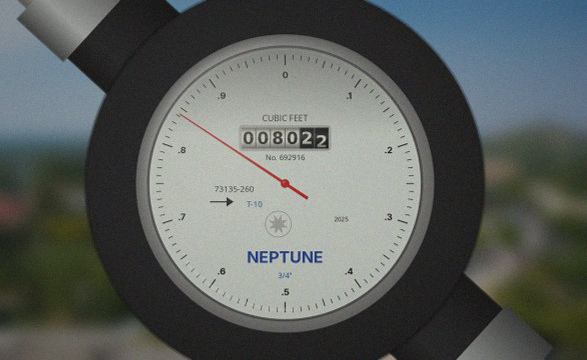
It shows value=8021.84 unit=ft³
